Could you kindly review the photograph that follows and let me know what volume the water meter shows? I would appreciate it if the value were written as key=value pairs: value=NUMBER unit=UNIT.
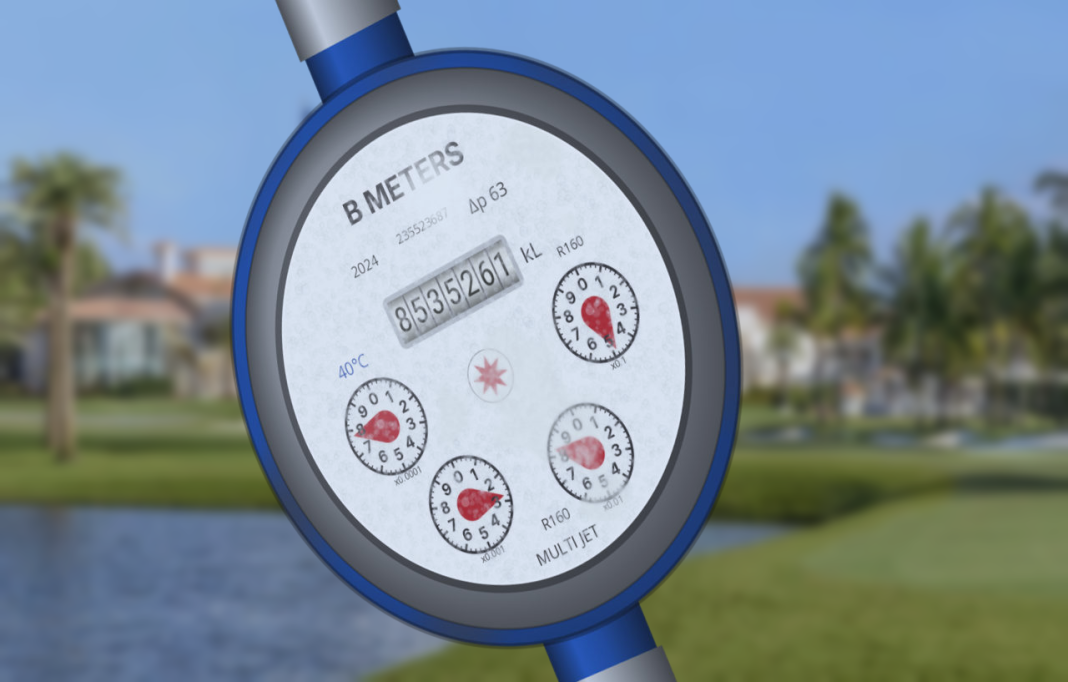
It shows value=8535261.4827 unit=kL
